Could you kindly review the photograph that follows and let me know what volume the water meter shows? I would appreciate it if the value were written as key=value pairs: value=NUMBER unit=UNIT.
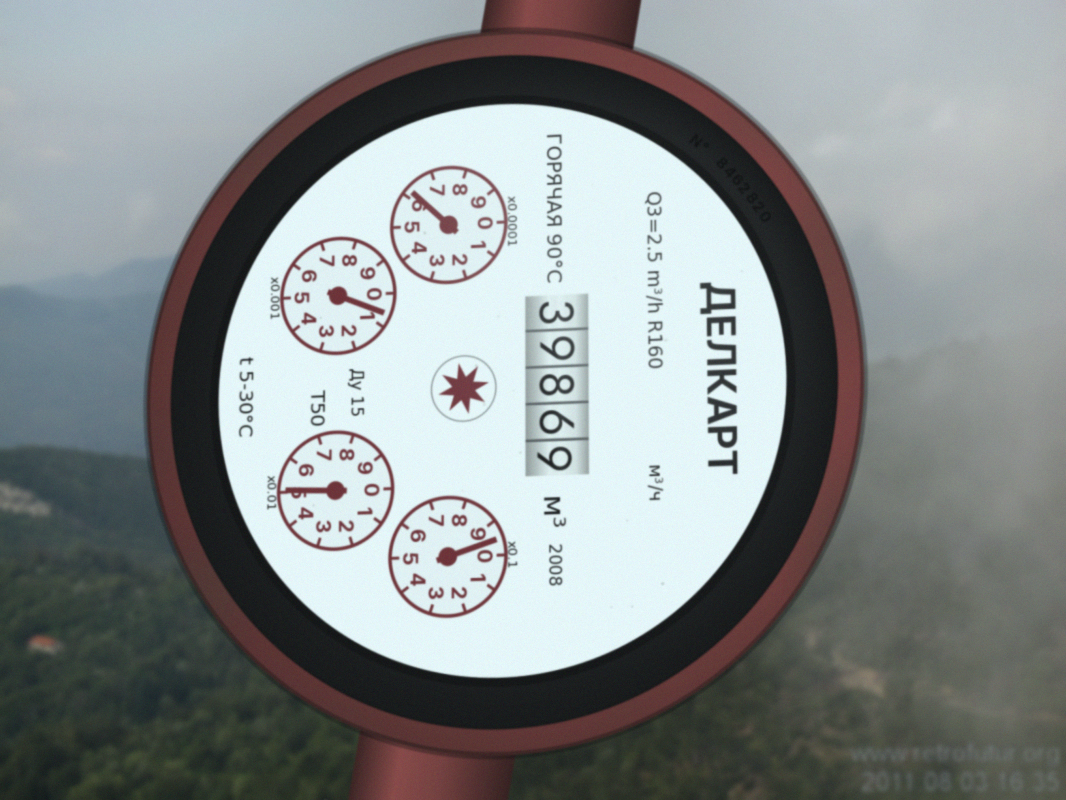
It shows value=39868.9506 unit=m³
